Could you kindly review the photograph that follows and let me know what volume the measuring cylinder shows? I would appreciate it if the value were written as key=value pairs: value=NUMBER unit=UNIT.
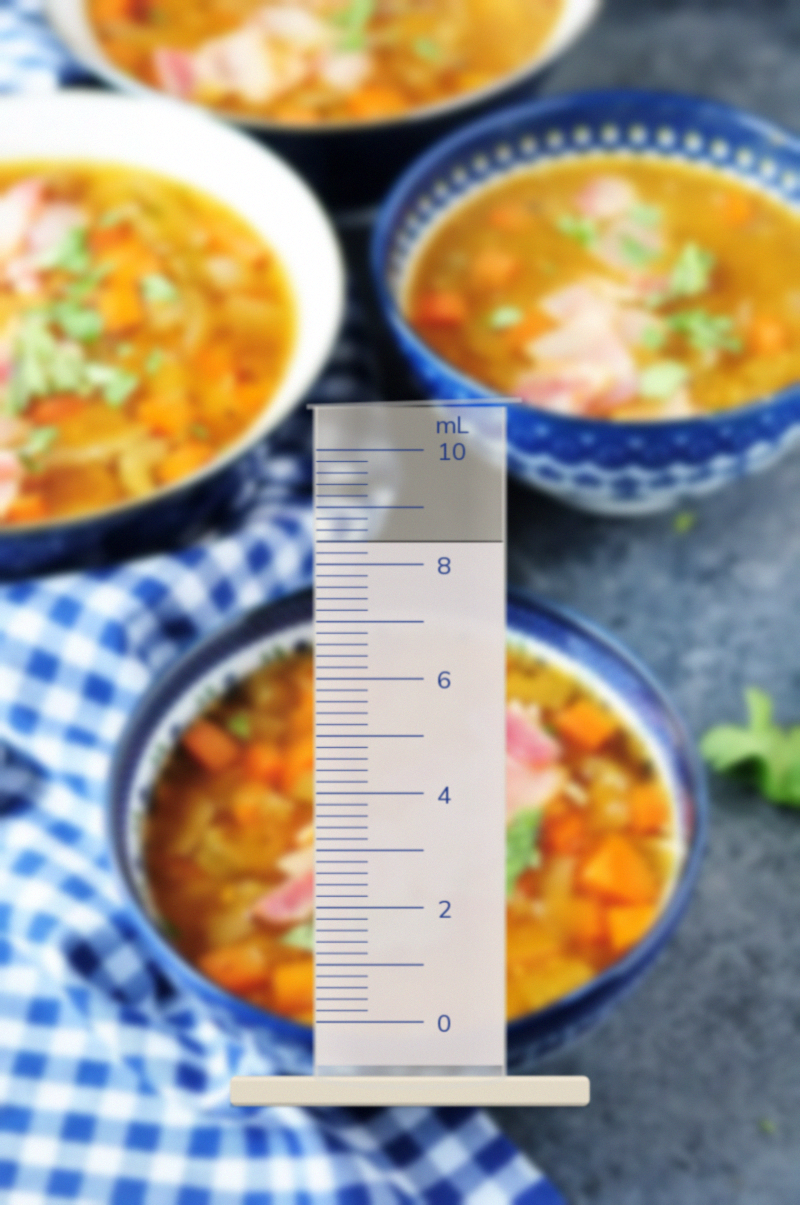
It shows value=8.4 unit=mL
